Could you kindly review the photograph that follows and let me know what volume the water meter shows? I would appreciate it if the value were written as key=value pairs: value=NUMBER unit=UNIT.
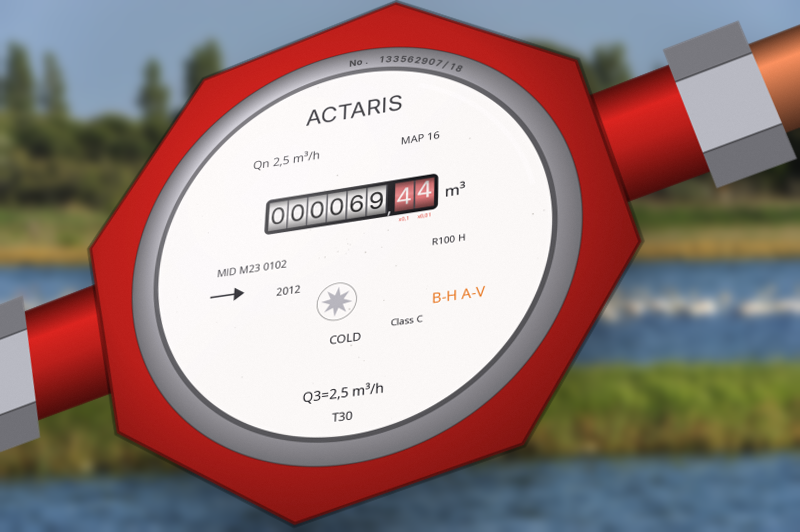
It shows value=69.44 unit=m³
